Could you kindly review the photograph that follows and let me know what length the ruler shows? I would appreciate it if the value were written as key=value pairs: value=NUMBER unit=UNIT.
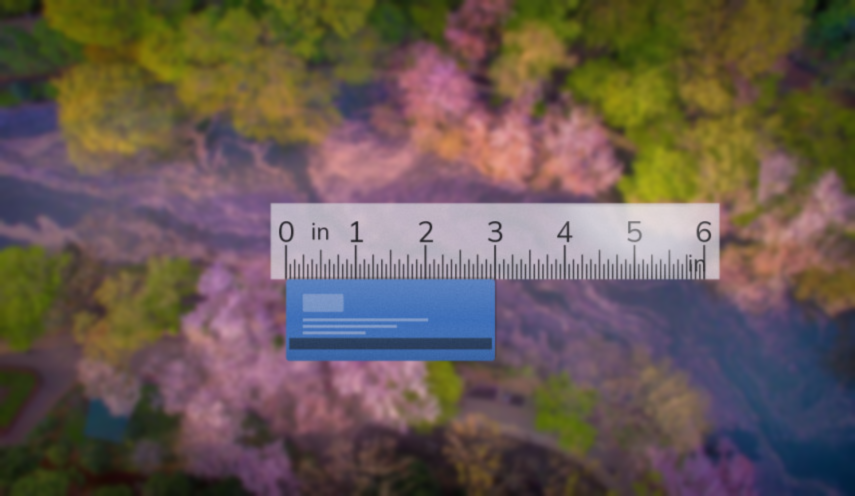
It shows value=3 unit=in
